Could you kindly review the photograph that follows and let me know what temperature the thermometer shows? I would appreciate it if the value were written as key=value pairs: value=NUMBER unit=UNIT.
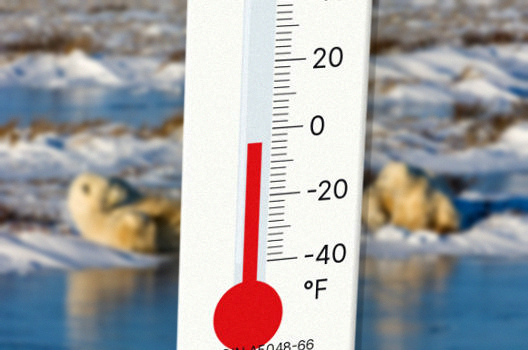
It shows value=-4 unit=°F
